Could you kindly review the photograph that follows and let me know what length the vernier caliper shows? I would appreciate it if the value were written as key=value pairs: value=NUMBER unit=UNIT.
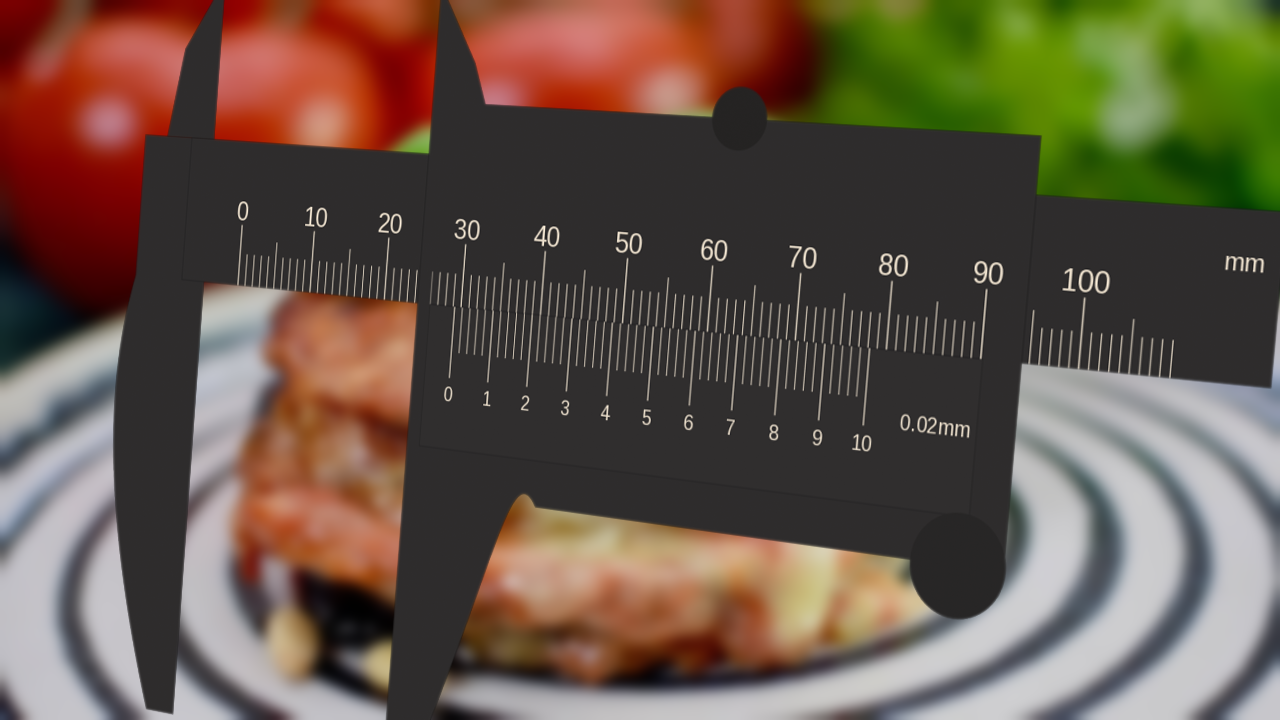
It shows value=29.2 unit=mm
